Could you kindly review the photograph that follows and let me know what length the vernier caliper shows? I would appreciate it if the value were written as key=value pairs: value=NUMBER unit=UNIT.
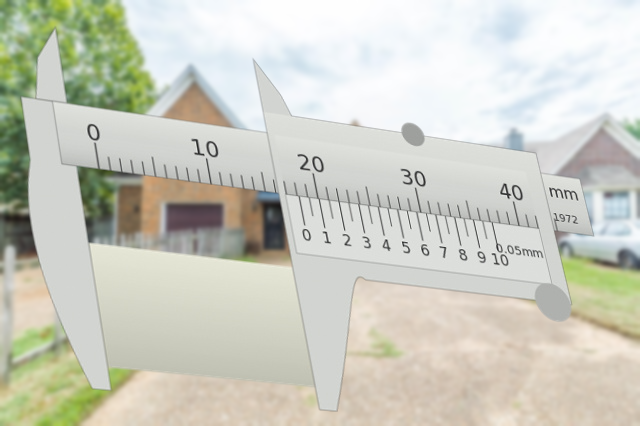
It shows value=18.2 unit=mm
